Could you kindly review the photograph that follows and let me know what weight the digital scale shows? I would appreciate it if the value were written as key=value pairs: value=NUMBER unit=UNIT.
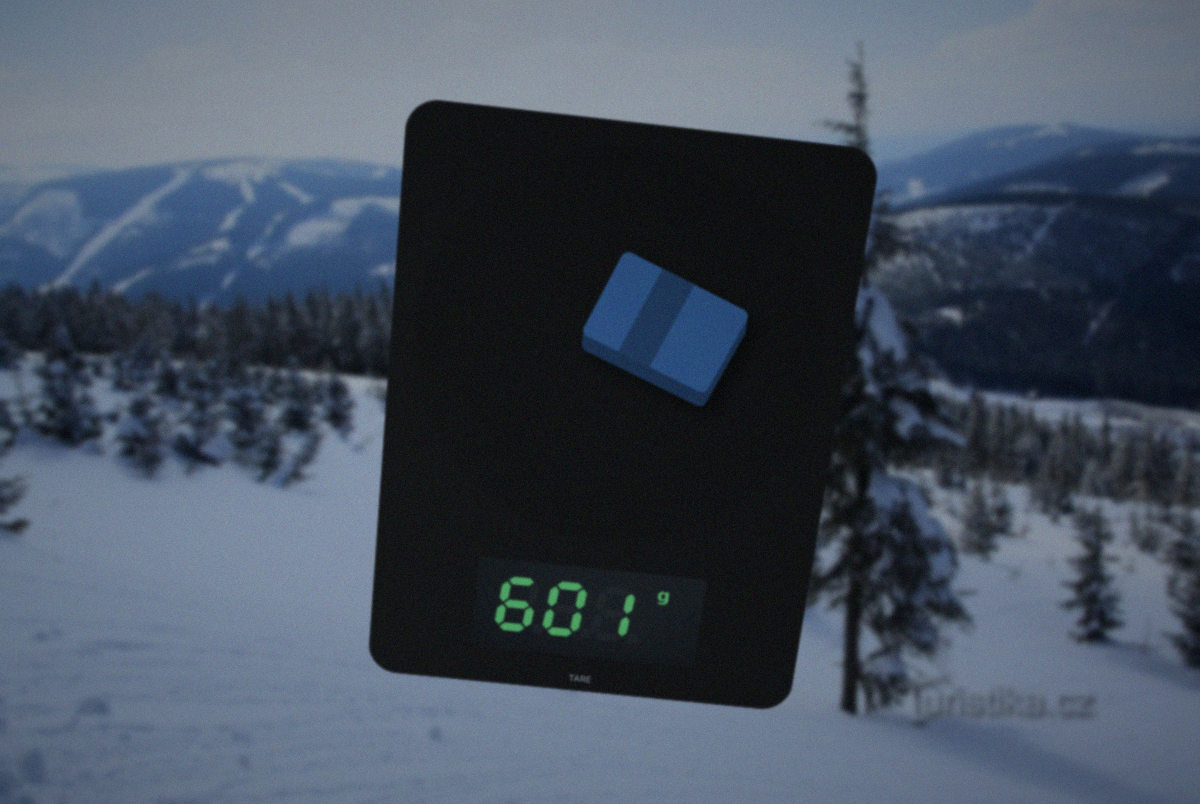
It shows value=601 unit=g
